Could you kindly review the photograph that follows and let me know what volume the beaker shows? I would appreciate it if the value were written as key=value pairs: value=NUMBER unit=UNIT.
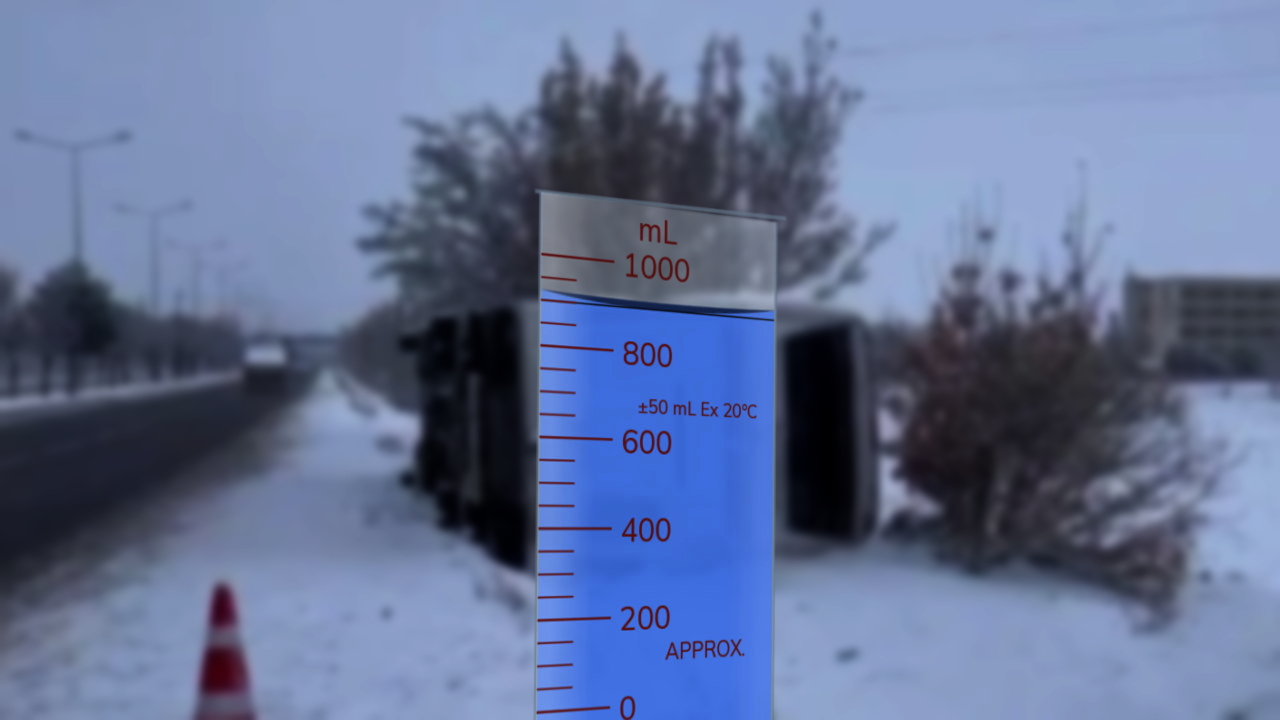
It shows value=900 unit=mL
